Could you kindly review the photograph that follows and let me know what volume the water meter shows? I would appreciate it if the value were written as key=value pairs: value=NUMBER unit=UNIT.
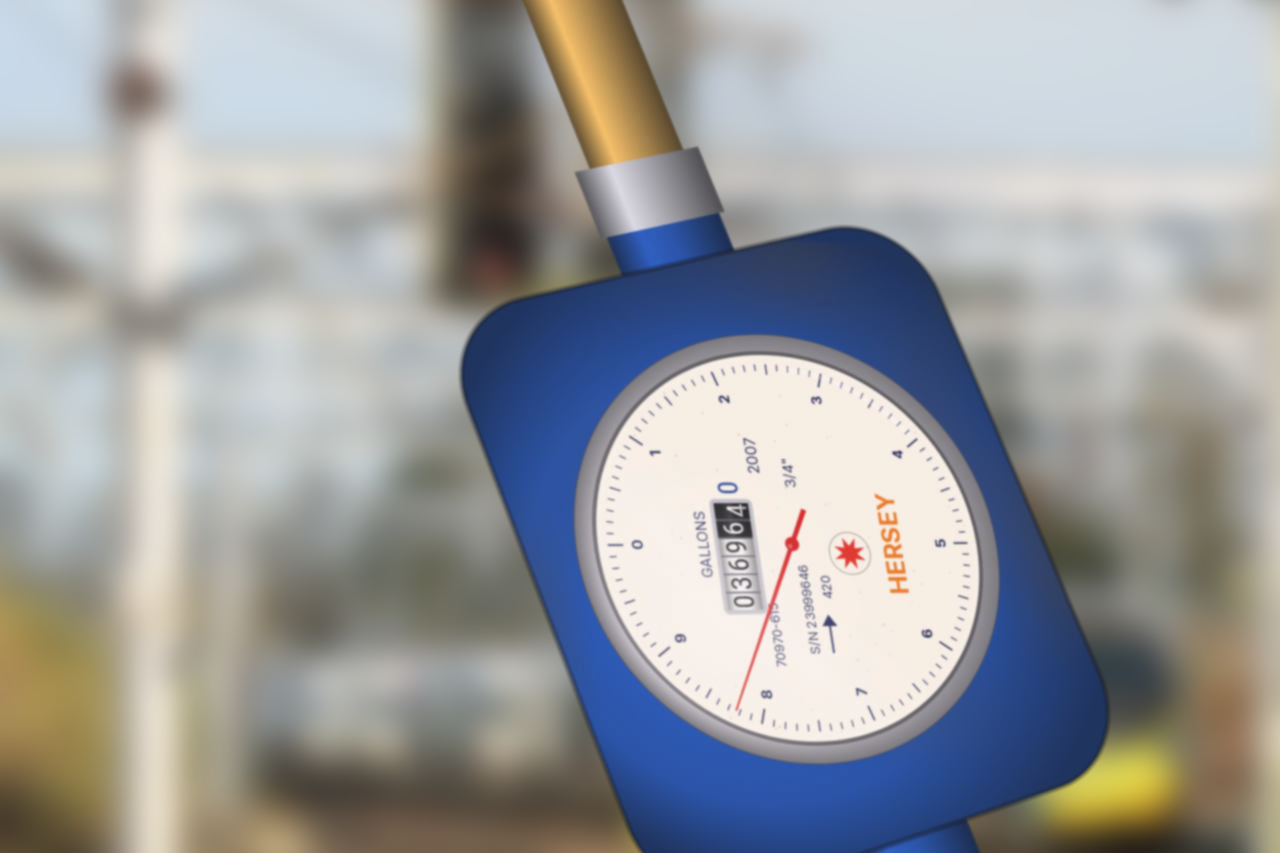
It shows value=369638.2 unit=gal
